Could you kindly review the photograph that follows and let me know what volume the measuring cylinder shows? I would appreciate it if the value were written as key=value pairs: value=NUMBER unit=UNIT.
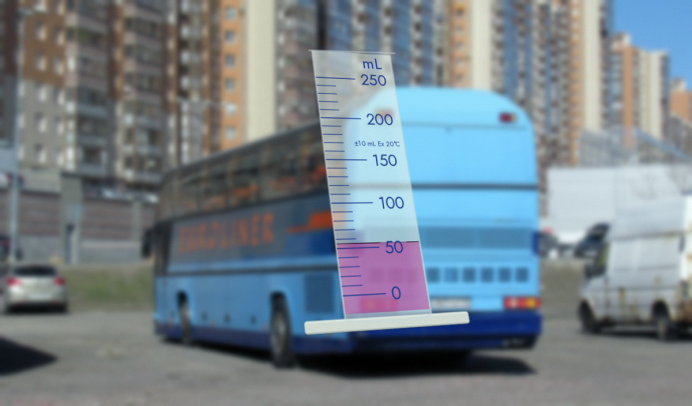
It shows value=55 unit=mL
